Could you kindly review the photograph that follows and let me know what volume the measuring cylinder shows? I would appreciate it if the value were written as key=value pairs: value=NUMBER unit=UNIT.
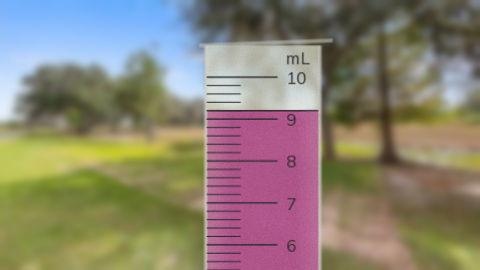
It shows value=9.2 unit=mL
